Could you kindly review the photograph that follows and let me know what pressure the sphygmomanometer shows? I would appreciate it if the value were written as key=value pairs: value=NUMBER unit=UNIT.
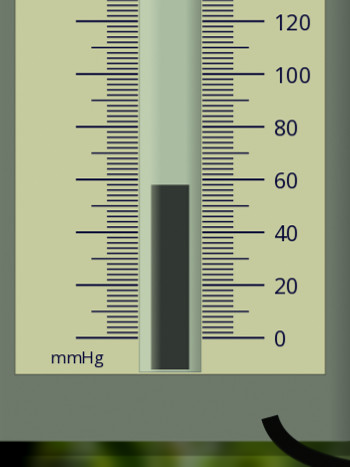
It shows value=58 unit=mmHg
